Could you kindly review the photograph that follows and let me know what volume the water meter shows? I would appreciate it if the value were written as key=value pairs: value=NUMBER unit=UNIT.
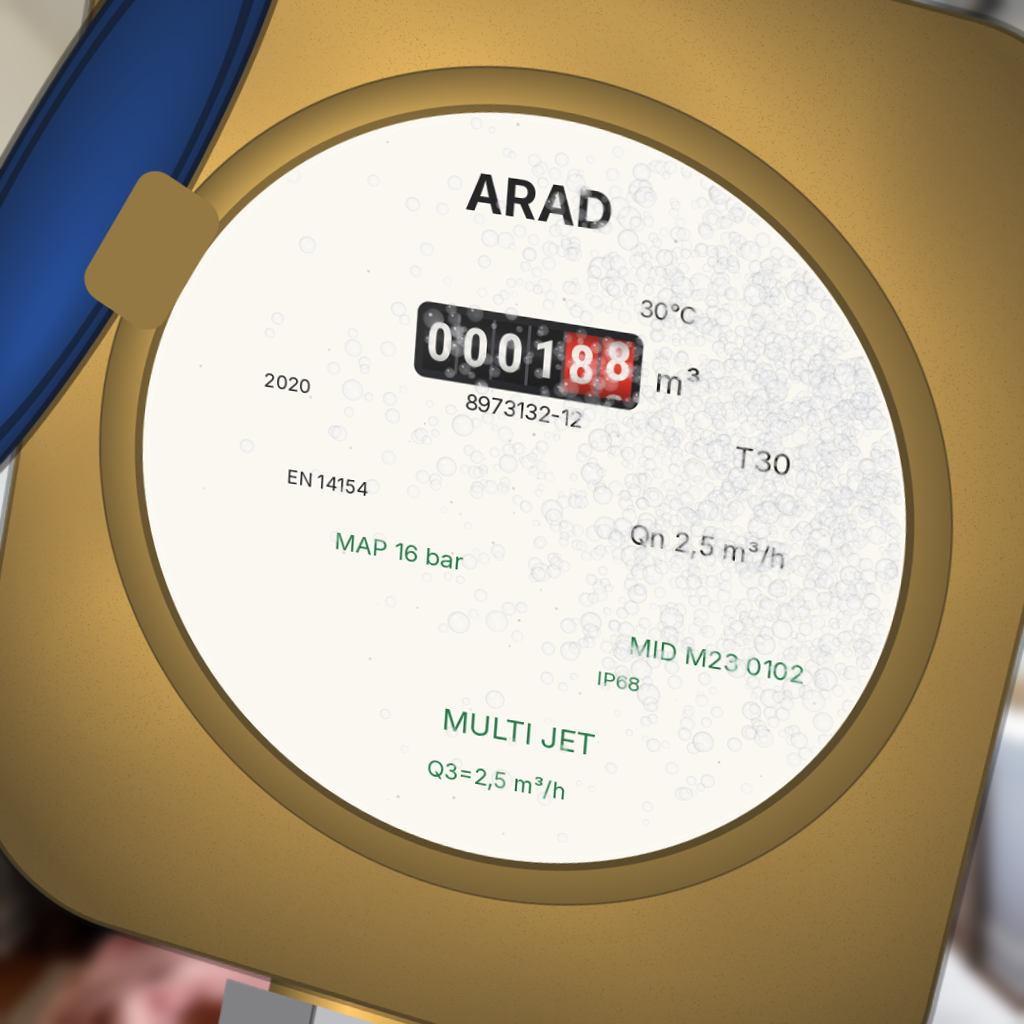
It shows value=1.88 unit=m³
